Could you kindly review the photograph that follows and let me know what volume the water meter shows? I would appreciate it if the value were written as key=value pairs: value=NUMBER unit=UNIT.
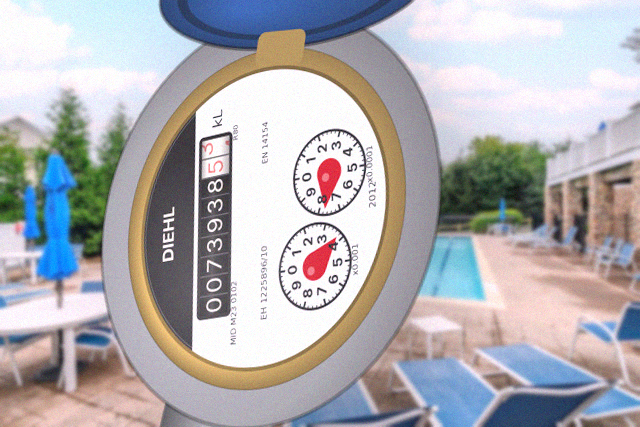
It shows value=73938.5337 unit=kL
